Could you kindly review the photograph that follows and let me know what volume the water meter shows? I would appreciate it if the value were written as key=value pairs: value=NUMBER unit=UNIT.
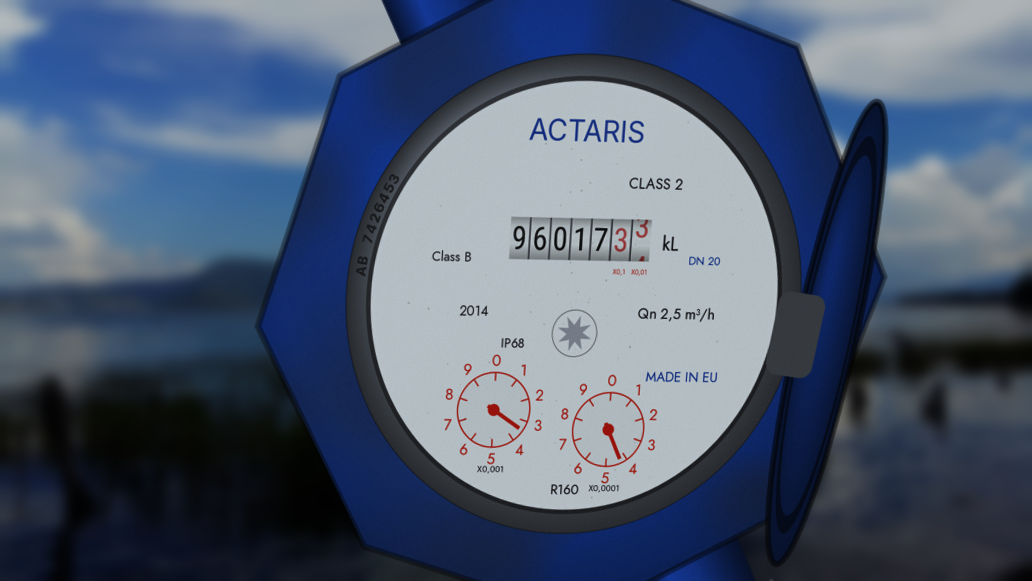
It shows value=96017.3334 unit=kL
